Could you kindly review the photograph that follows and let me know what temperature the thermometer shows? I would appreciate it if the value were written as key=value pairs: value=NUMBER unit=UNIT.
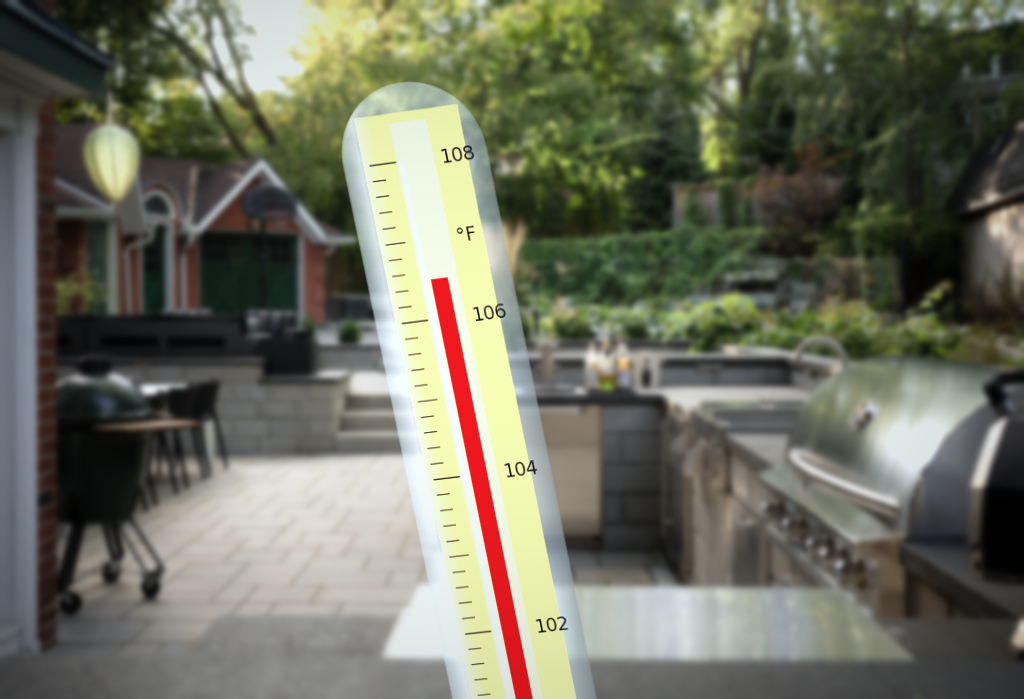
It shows value=106.5 unit=°F
